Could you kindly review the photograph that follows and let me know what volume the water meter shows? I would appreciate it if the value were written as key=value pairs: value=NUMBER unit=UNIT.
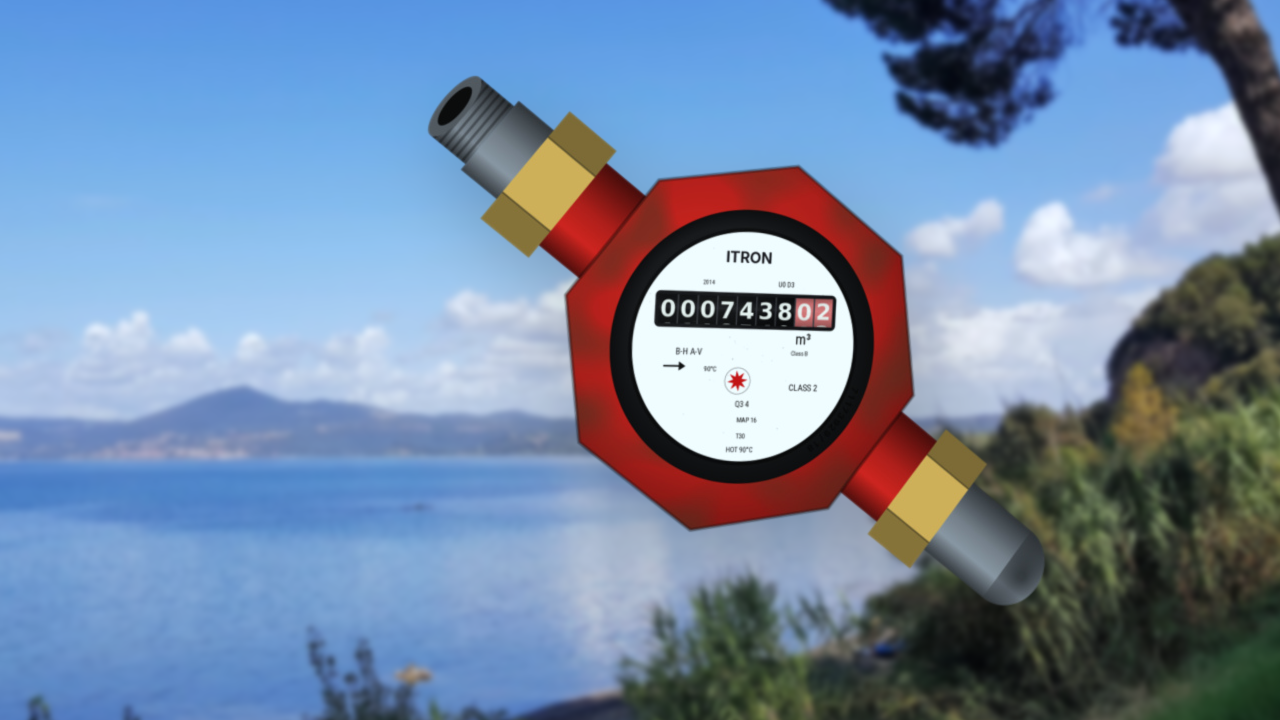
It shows value=7438.02 unit=m³
